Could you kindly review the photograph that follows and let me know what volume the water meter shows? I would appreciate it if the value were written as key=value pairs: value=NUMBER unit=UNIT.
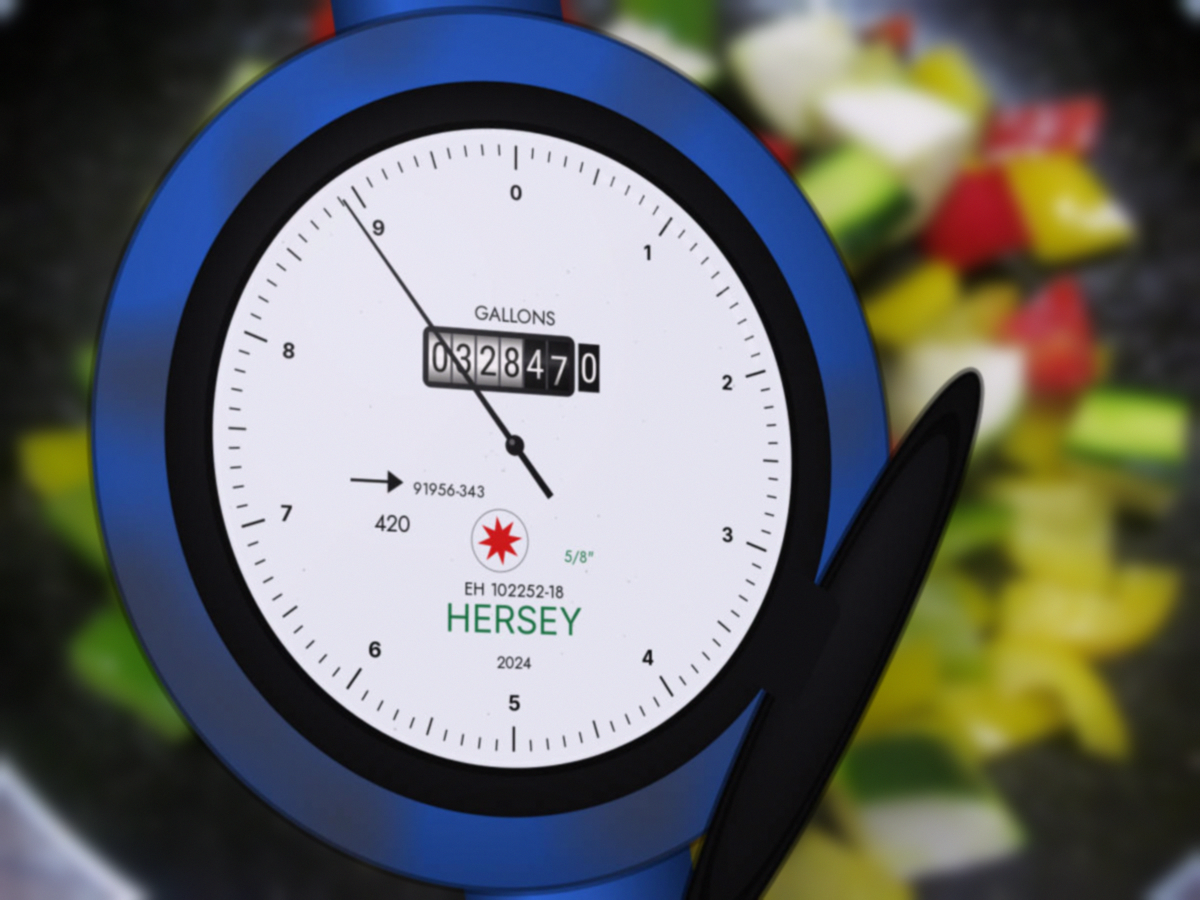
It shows value=328468.9 unit=gal
